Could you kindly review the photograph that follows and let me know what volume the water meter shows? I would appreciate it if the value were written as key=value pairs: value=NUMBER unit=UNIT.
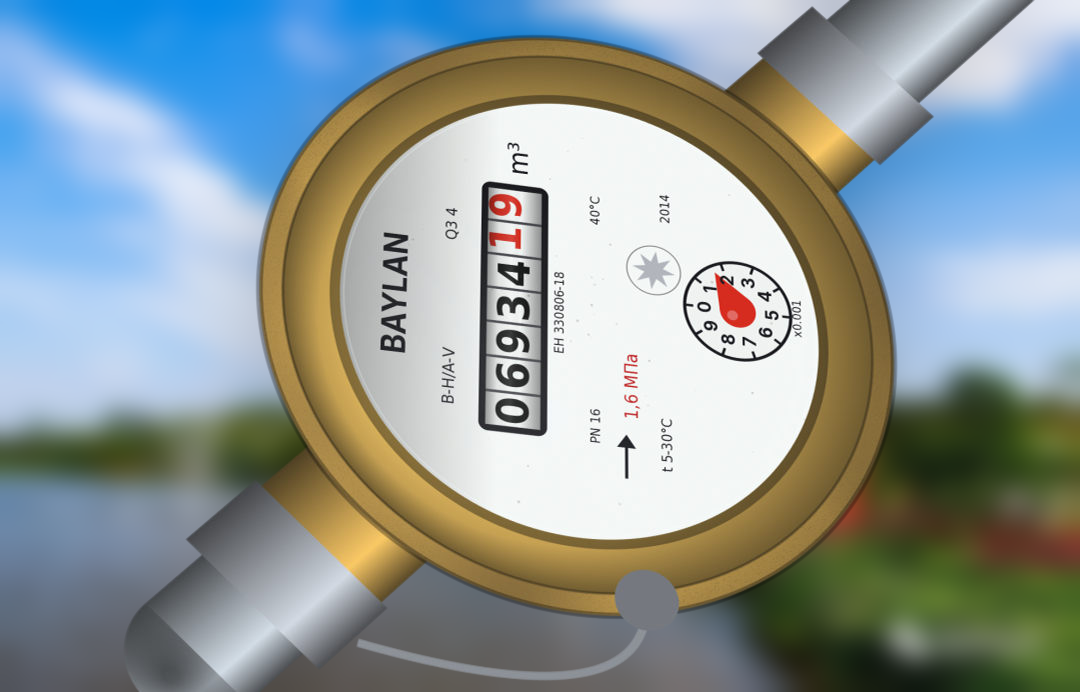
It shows value=6934.191 unit=m³
